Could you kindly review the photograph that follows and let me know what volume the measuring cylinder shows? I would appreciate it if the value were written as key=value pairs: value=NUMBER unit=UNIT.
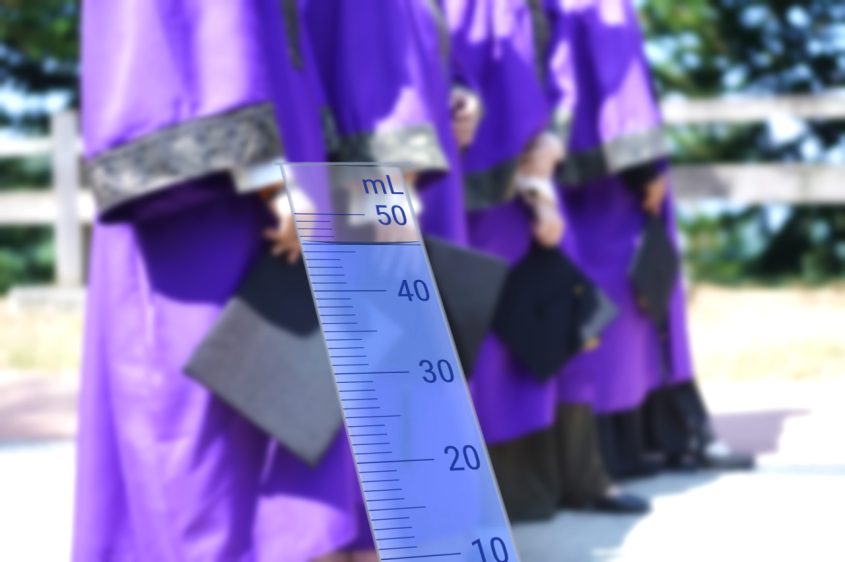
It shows value=46 unit=mL
